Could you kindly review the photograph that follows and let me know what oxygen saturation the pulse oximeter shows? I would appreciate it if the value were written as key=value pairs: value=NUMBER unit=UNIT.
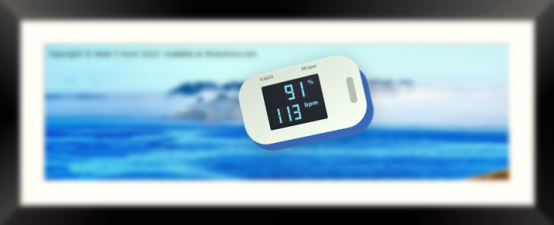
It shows value=91 unit=%
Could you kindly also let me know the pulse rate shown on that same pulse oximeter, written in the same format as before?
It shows value=113 unit=bpm
